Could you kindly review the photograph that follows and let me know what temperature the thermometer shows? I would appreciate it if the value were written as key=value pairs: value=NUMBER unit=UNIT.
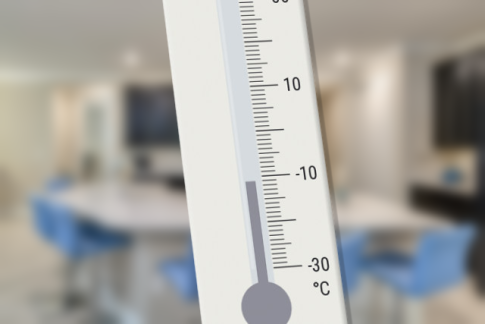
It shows value=-11 unit=°C
